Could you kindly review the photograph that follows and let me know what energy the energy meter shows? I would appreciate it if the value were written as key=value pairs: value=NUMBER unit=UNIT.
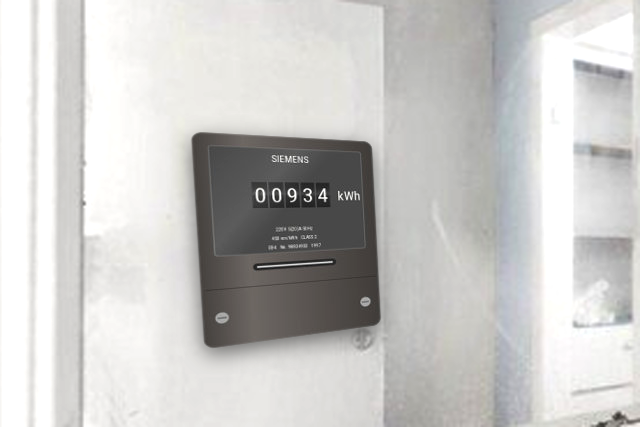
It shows value=934 unit=kWh
